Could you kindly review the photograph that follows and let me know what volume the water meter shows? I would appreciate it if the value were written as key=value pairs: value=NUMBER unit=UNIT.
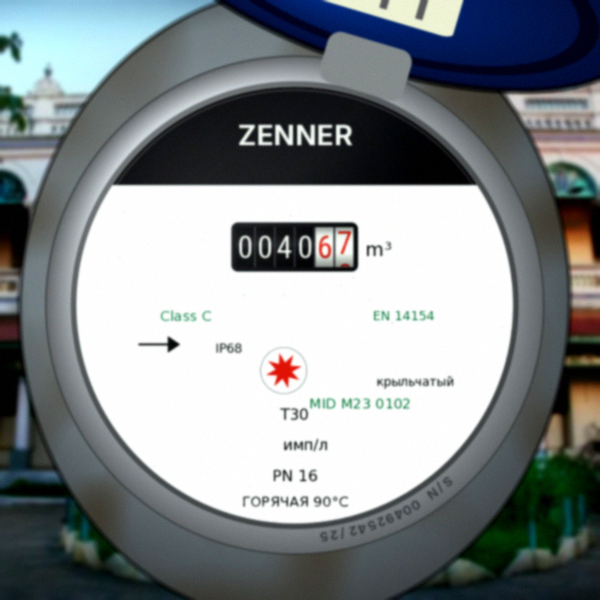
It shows value=40.67 unit=m³
